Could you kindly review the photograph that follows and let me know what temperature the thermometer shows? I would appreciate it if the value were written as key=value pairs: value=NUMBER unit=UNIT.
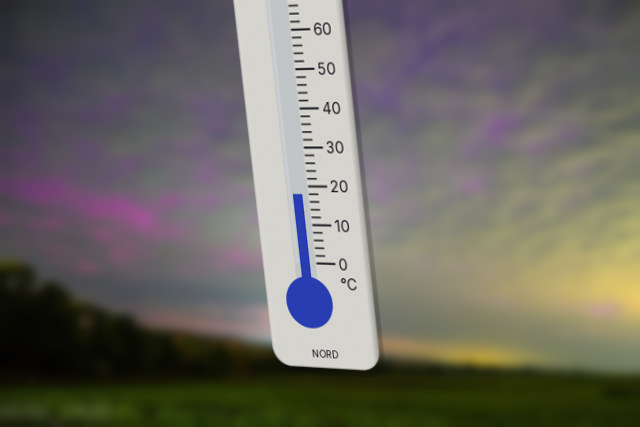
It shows value=18 unit=°C
